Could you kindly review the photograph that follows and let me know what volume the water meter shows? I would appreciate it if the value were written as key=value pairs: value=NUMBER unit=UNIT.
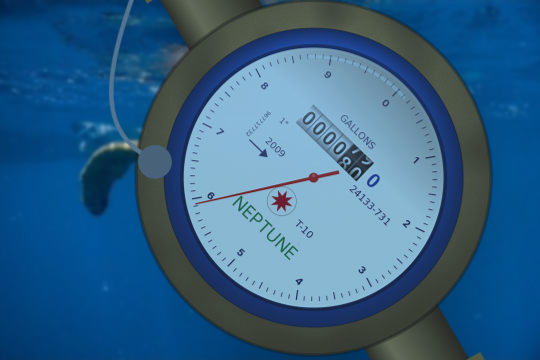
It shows value=795.9 unit=gal
